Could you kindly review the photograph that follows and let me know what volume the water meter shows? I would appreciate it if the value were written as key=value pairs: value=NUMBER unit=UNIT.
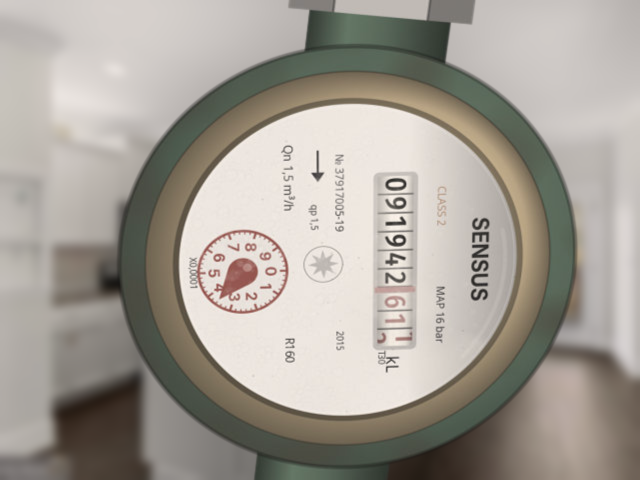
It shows value=91942.6113 unit=kL
